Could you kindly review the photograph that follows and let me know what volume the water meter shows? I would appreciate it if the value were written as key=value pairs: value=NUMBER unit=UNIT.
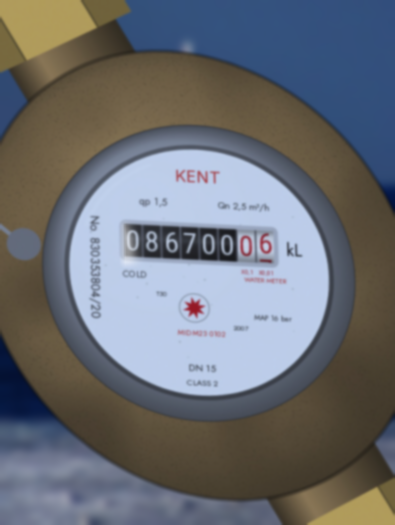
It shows value=86700.06 unit=kL
